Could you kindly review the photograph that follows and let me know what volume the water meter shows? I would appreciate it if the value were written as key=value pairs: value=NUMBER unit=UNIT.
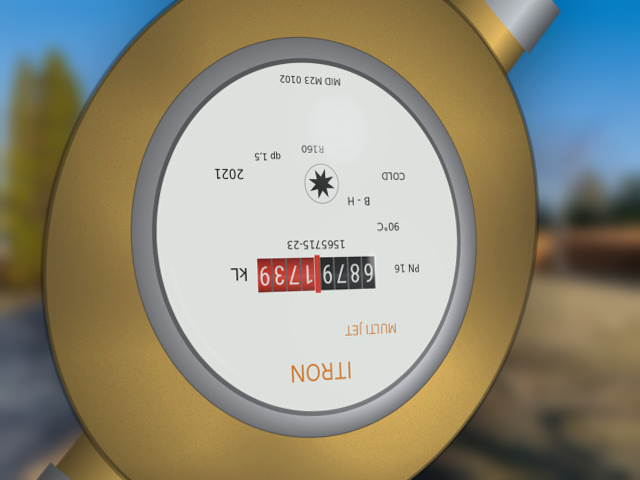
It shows value=6879.1739 unit=kL
